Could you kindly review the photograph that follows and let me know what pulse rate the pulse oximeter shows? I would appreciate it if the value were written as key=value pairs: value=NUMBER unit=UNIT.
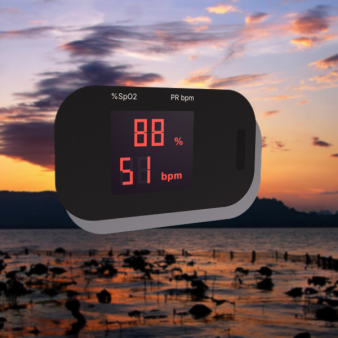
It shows value=51 unit=bpm
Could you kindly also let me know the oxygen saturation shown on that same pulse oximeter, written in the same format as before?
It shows value=88 unit=%
